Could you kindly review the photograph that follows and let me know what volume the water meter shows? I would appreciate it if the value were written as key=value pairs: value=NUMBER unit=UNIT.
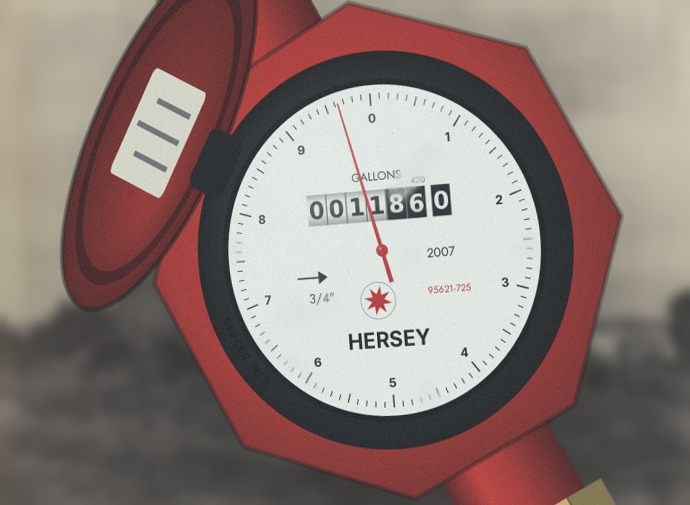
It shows value=11859.6 unit=gal
